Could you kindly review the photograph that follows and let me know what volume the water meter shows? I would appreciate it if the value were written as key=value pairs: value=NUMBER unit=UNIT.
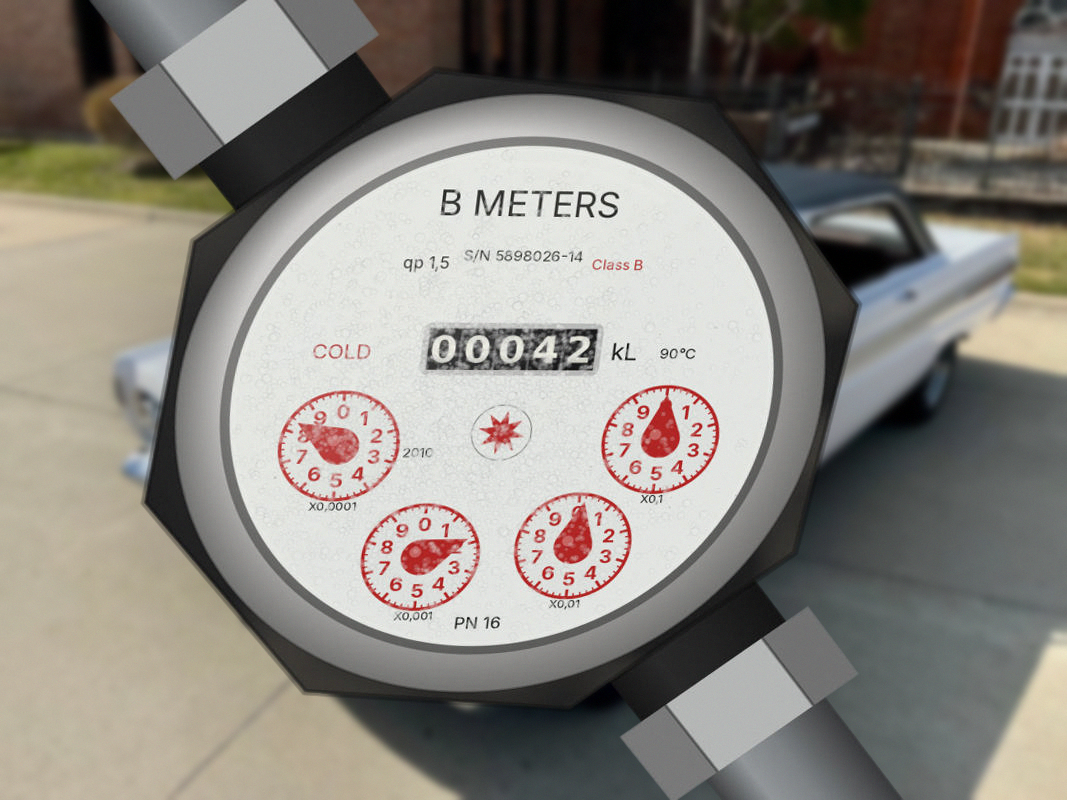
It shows value=42.0018 unit=kL
